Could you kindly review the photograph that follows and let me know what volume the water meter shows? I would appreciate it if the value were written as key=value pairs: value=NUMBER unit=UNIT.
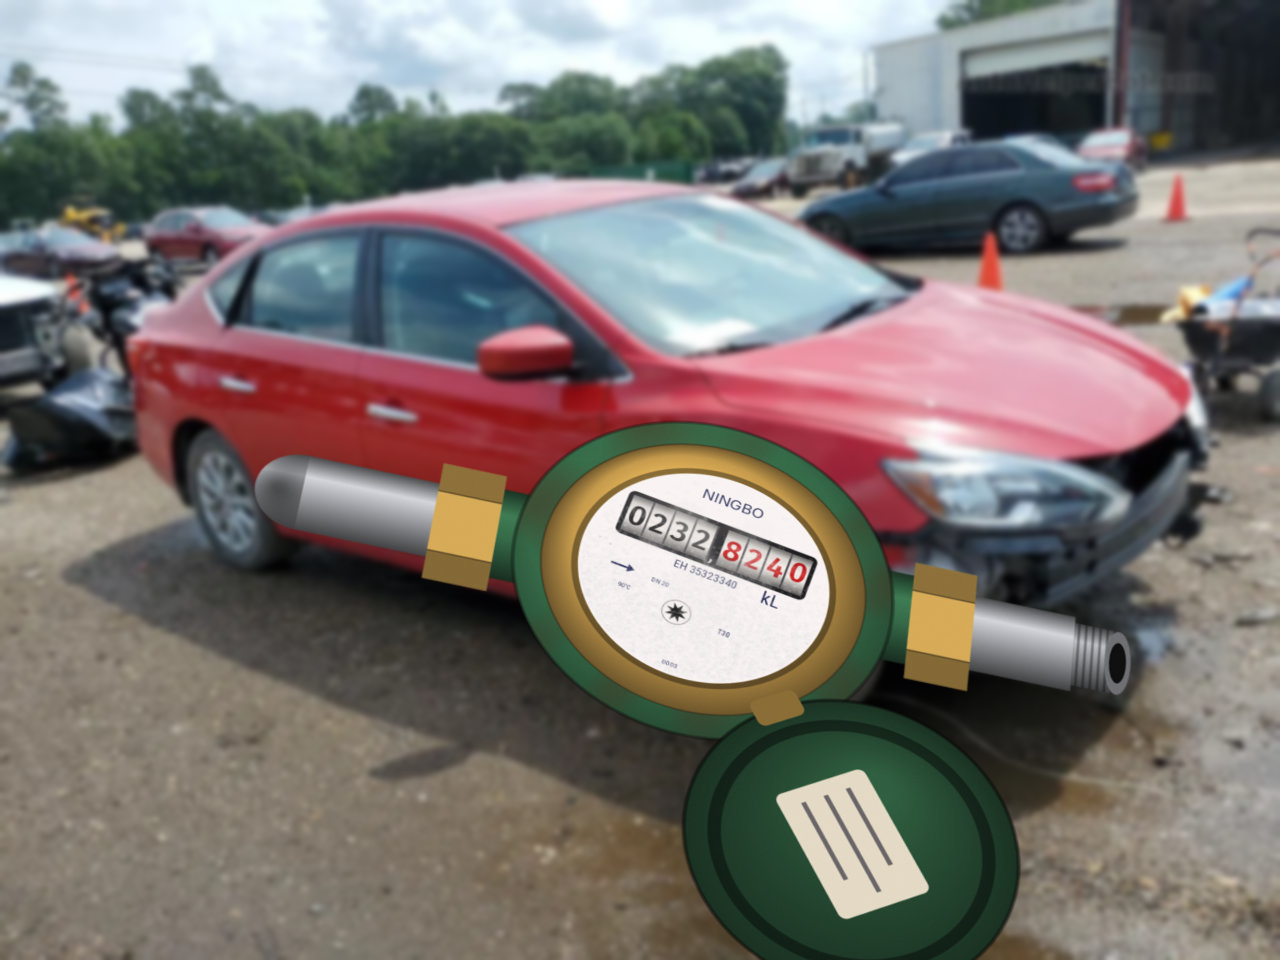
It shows value=232.8240 unit=kL
